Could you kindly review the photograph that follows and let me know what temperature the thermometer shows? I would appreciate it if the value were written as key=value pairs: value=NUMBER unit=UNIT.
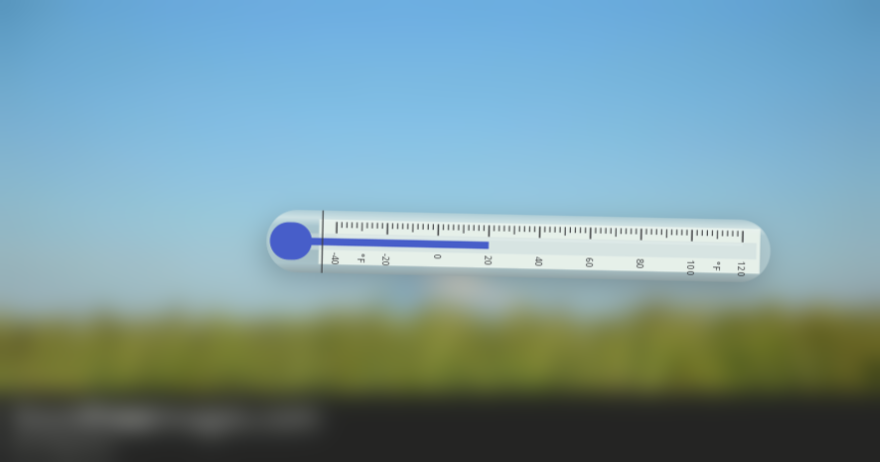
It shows value=20 unit=°F
